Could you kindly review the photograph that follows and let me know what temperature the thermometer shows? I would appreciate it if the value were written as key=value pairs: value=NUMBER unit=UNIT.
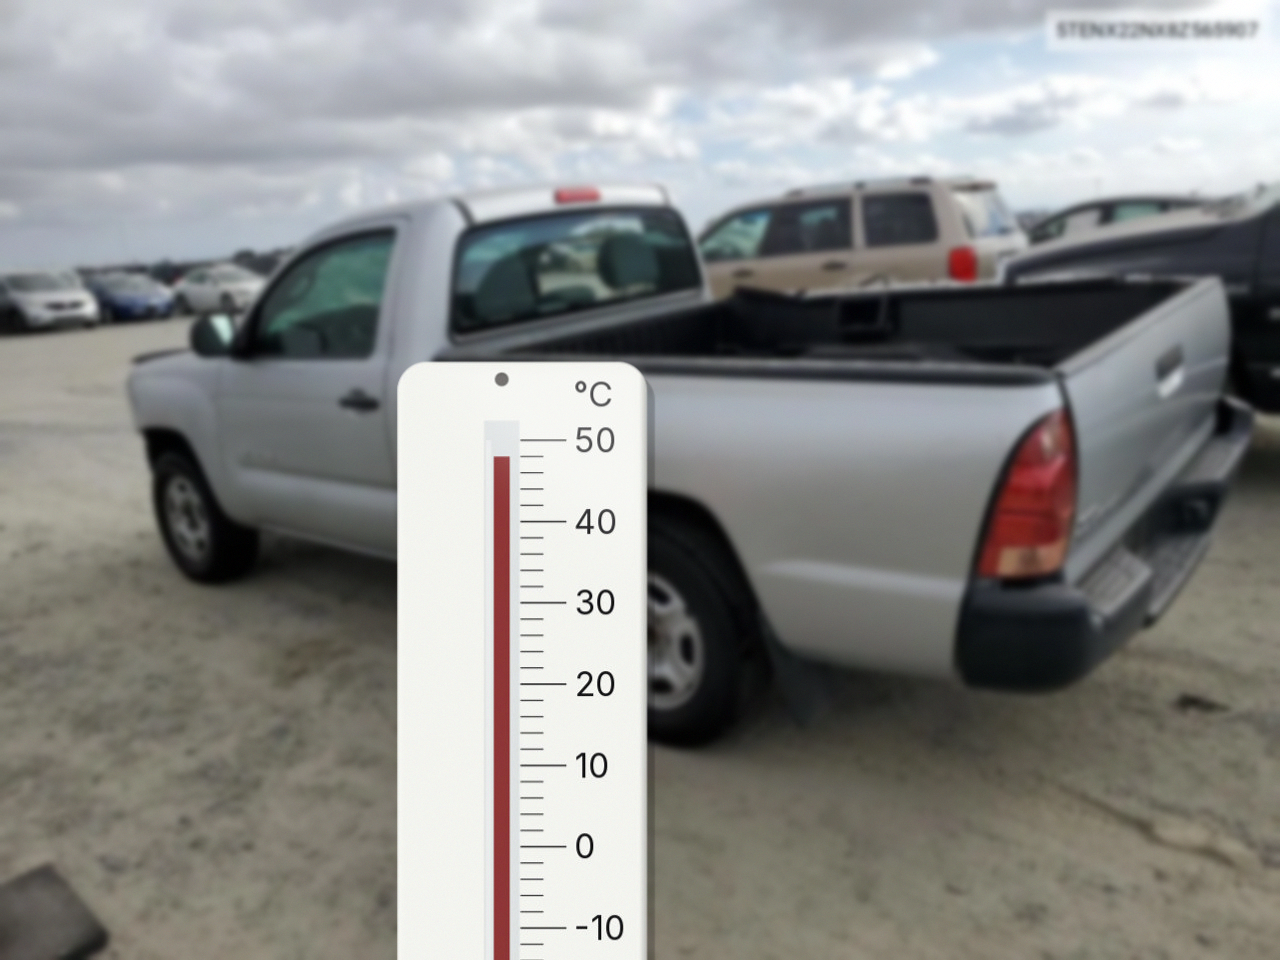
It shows value=48 unit=°C
